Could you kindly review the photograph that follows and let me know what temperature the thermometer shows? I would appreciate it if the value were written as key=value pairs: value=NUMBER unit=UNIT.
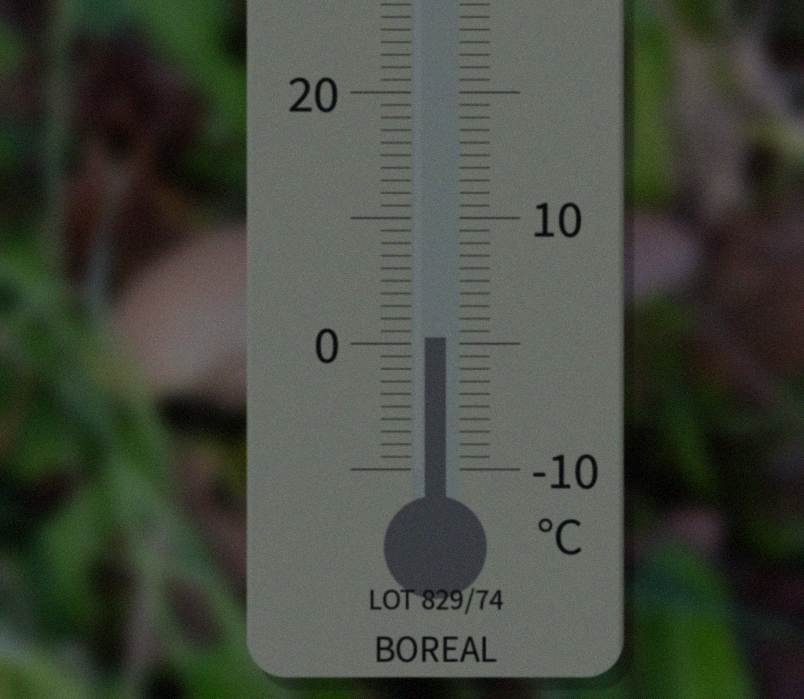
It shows value=0.5 unit=°C
